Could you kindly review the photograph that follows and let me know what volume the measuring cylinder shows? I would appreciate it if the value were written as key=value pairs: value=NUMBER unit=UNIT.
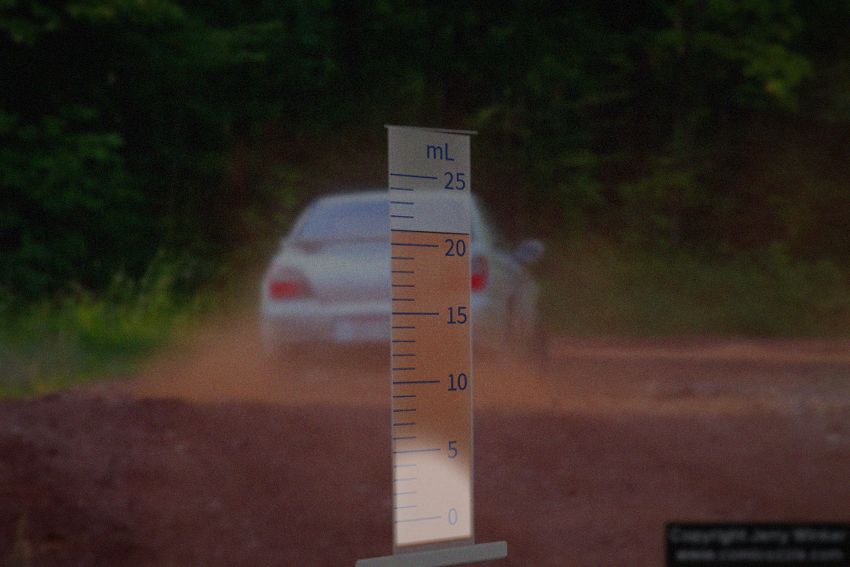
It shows value=21 unit=mL
